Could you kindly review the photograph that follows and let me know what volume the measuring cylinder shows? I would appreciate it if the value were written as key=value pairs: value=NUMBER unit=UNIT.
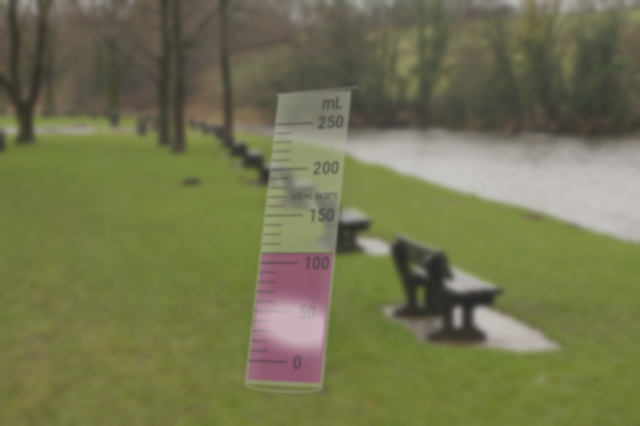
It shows value=110 unit=mL
